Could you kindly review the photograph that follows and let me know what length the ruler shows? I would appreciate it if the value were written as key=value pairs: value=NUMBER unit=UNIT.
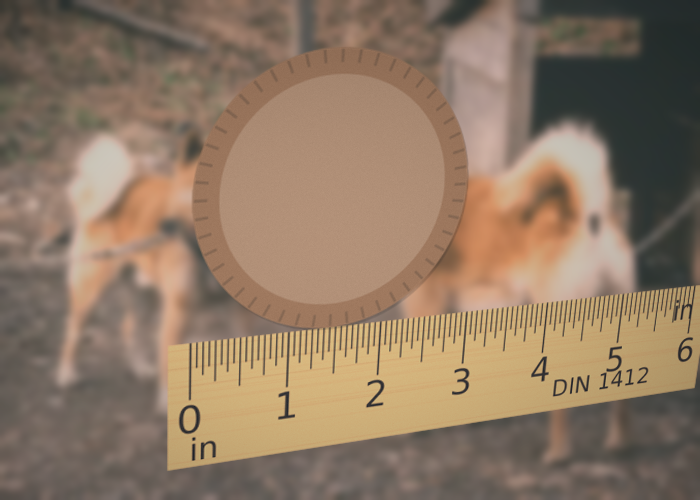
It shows value=2.875 unit=in
